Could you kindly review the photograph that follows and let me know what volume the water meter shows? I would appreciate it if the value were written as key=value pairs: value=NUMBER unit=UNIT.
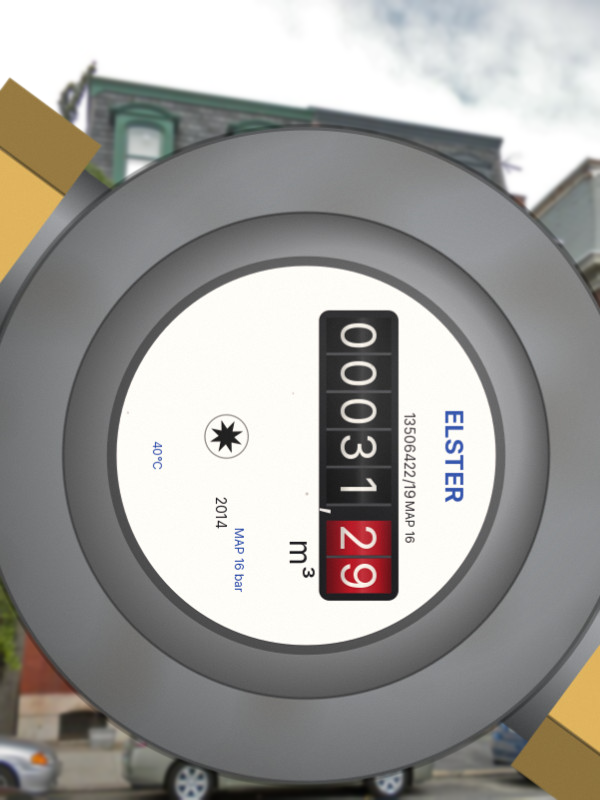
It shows value=31.29 unit=m³
